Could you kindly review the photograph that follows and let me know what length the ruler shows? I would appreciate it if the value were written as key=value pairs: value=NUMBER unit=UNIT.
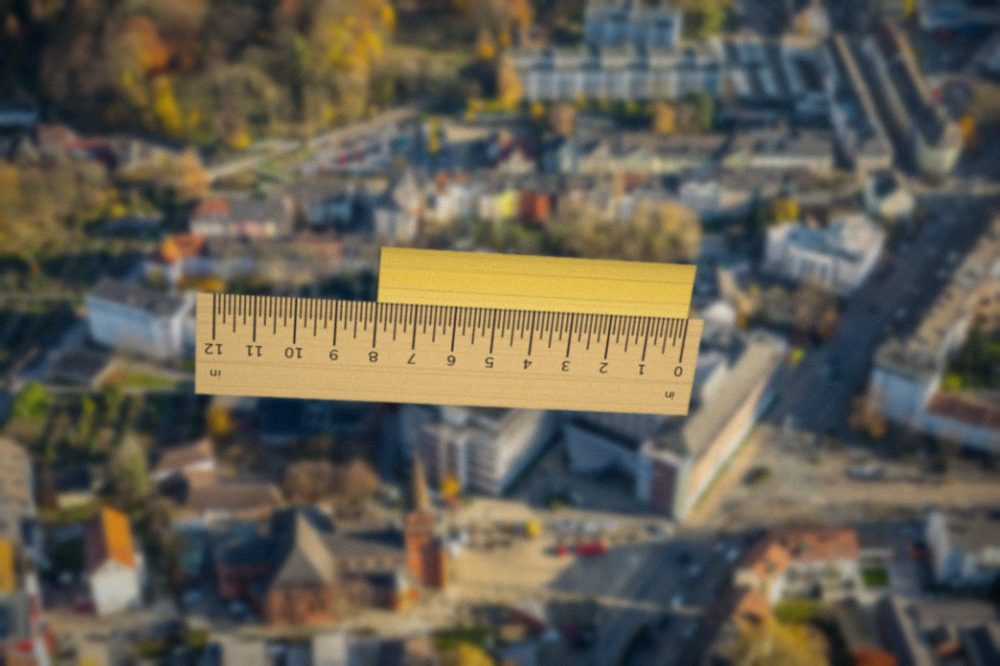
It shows value=8 unit=in
